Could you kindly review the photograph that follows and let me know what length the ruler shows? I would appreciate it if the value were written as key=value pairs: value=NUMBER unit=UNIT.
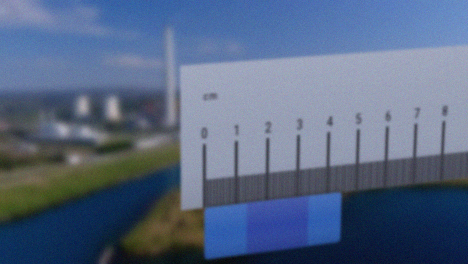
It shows value=4.5 unit=cm
